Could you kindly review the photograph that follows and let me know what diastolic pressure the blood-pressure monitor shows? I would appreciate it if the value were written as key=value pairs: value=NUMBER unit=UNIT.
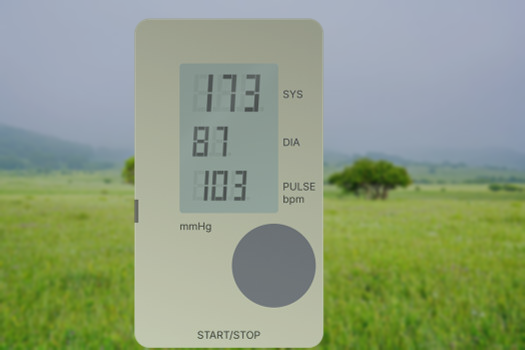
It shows value=87 unit=mmHg
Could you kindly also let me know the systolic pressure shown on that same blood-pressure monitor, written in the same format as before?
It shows value=173 unit=mmHg
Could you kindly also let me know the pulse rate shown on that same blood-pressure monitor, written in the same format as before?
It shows value=103 unit=bpm
